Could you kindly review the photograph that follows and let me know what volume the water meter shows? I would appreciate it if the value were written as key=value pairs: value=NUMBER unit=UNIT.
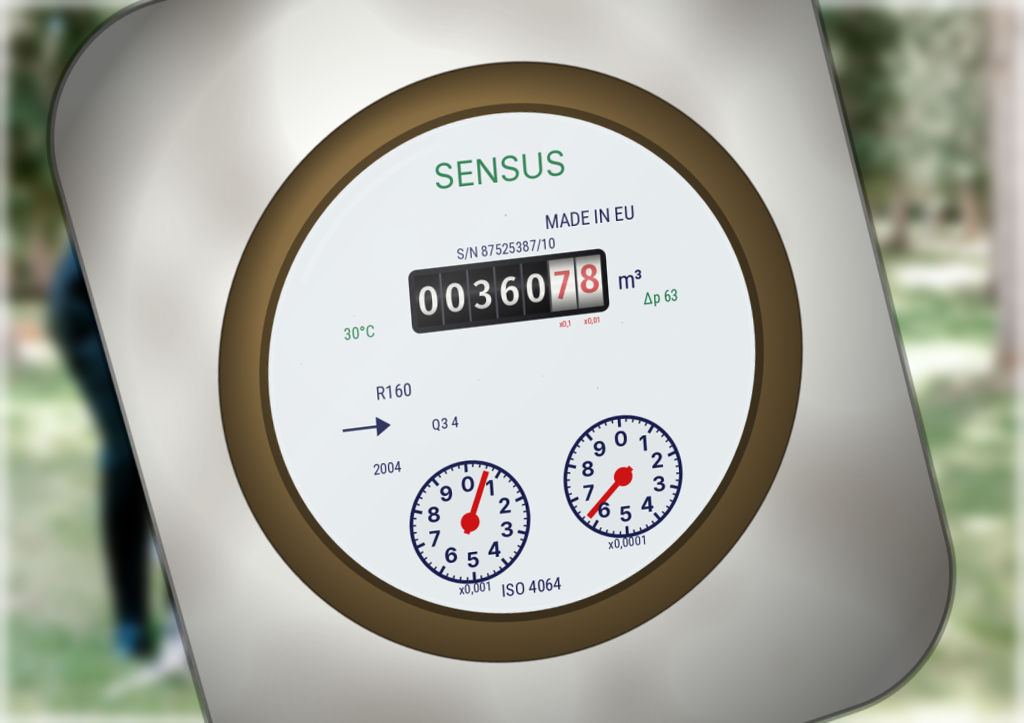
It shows value=360.7806 unit=m³
